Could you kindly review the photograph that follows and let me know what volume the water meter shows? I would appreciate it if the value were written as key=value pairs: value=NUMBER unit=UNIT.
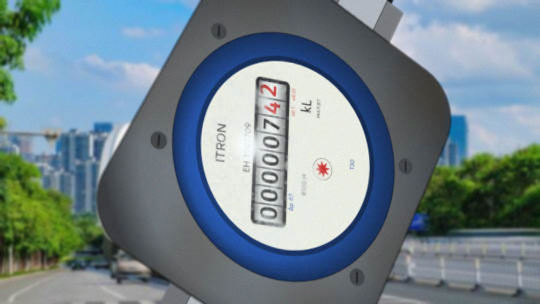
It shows value=7.42 unit=kL
